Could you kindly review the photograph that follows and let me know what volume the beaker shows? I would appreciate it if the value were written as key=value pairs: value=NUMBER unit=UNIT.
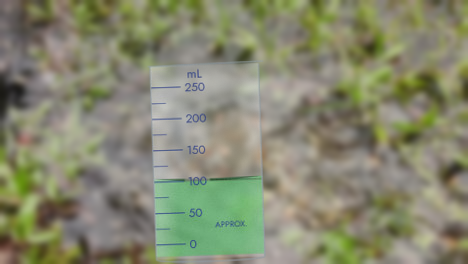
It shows value=100 unit=mL
